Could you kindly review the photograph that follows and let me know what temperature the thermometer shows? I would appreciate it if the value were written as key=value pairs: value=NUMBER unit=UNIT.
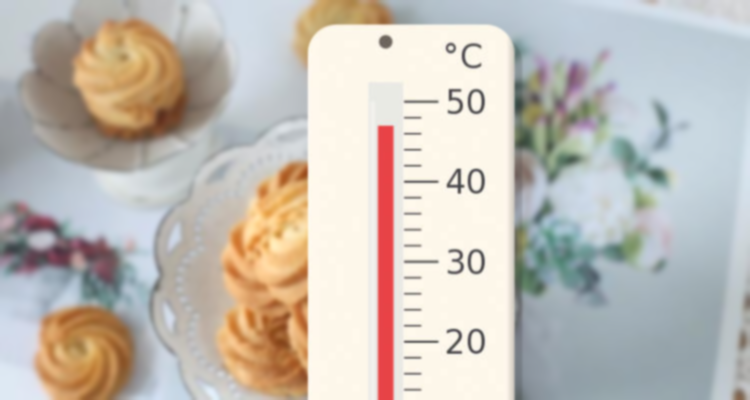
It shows value=47 unit=°C
